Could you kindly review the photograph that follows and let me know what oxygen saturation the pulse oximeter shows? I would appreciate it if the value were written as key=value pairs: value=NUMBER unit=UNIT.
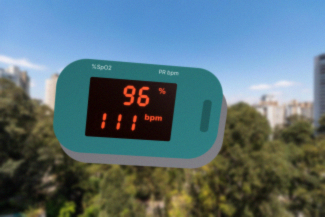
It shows value=96 unit=%
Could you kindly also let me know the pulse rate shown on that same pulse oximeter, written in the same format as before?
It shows value=111 unit=bpm
